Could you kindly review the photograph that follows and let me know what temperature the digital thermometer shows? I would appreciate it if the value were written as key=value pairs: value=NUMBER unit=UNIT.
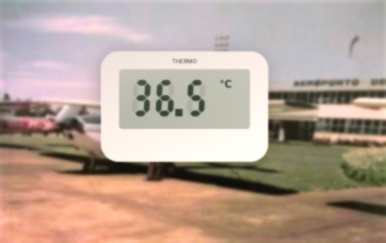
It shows value=36.5 unit=°C
